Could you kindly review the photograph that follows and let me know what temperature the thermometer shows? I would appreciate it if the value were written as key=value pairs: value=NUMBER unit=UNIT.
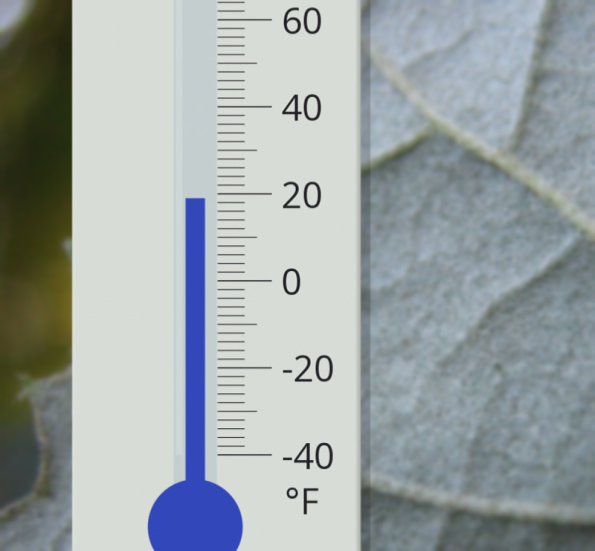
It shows value=19 unit=°F
